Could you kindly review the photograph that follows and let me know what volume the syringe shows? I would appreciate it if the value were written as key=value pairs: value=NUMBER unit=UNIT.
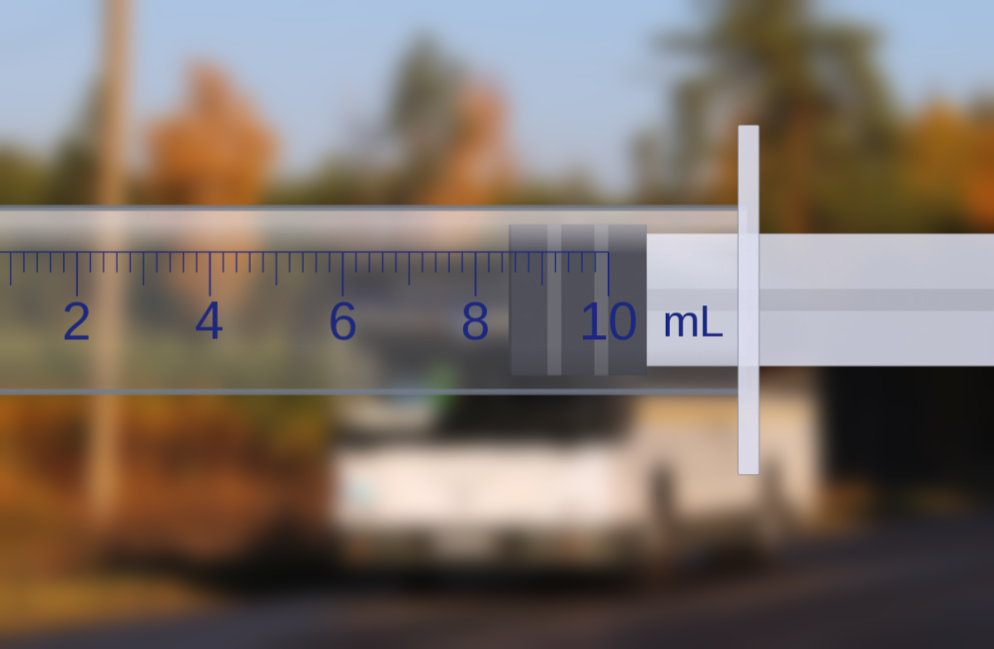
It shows value=8.5 unit=mL
